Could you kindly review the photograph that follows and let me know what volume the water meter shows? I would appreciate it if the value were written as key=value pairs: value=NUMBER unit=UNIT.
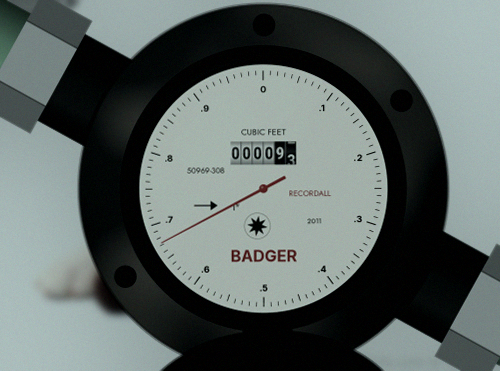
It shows value=92.67 unit=ft³
